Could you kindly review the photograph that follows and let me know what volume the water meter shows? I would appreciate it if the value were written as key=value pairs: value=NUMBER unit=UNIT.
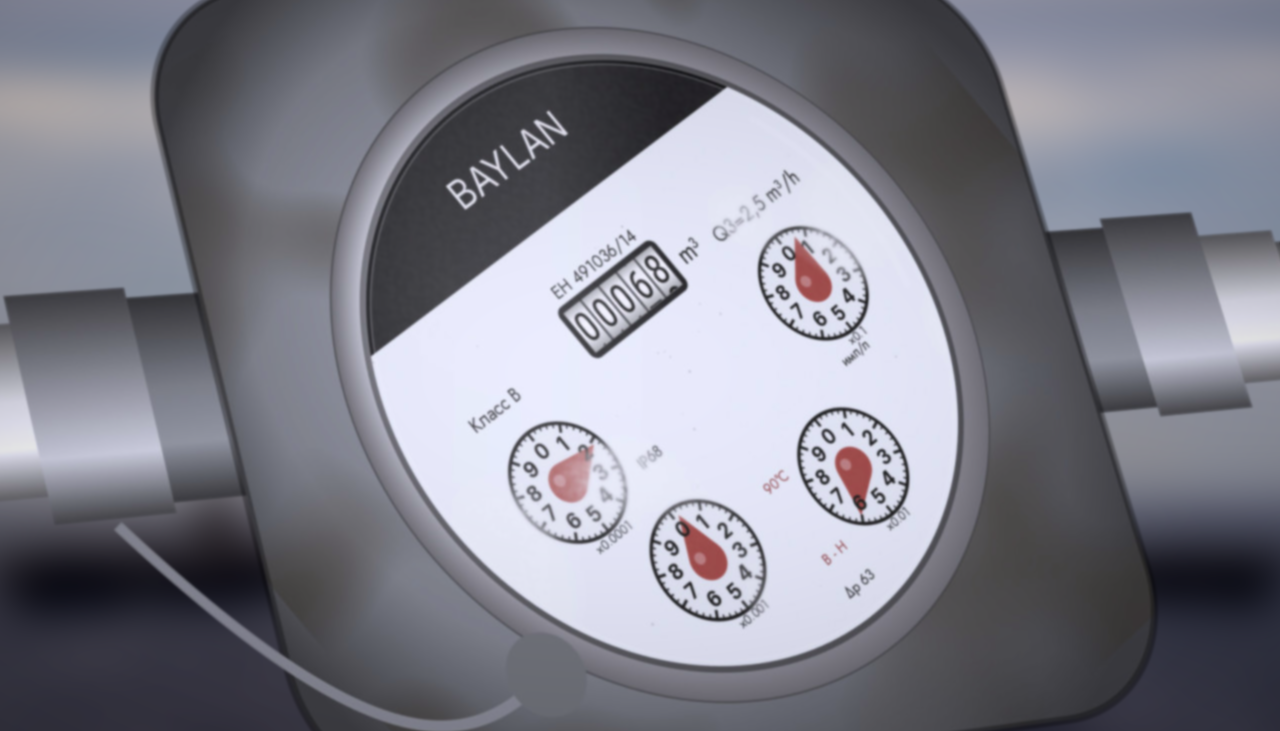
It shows value=68.0602 unit=m³
